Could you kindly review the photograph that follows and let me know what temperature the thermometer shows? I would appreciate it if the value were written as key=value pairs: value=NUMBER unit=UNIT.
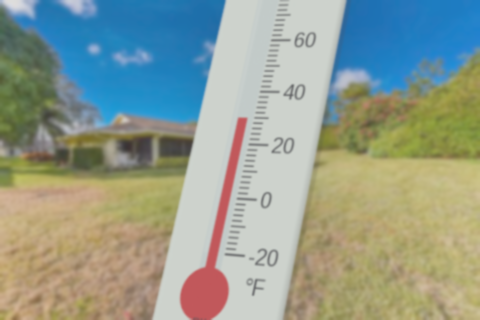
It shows value=30 unit=°F
